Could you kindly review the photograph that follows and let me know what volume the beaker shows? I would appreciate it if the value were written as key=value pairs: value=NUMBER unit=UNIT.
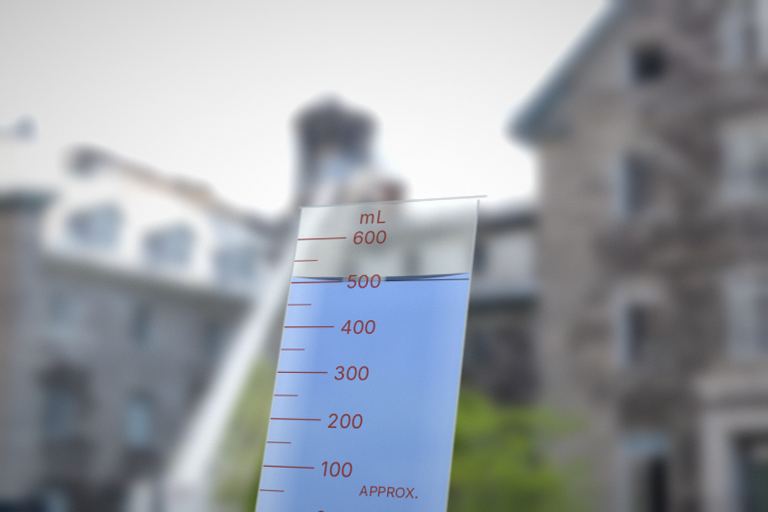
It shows value=500 unit=mL
